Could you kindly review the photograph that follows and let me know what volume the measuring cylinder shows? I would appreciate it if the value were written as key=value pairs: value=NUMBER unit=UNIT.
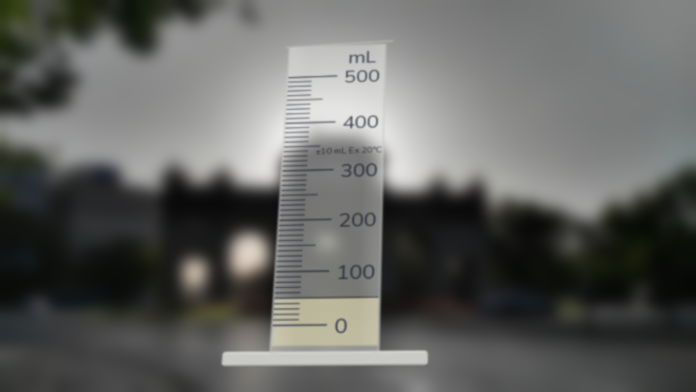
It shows value=50 unit=mL
